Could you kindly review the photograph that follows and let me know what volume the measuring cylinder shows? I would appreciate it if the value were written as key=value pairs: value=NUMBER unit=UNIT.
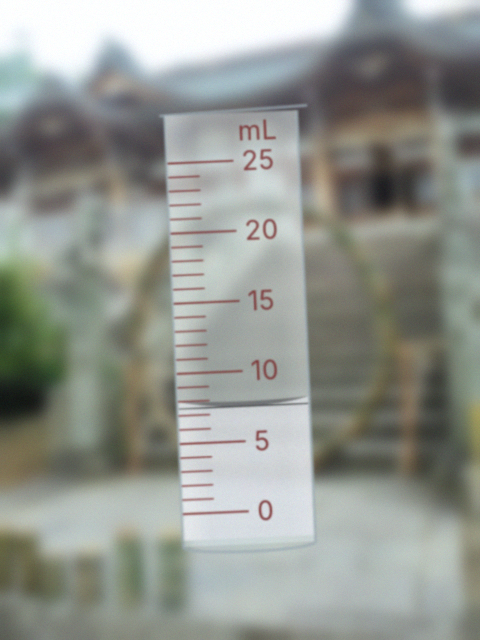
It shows value=7.5 unit=mL
